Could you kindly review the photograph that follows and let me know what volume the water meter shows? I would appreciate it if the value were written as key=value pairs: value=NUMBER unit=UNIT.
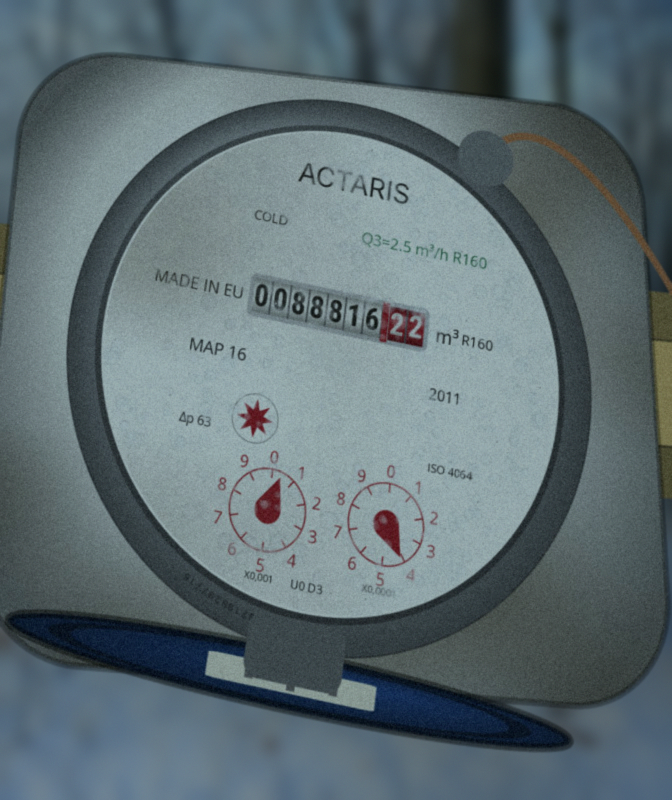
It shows value=88816.2204 unit=m³
